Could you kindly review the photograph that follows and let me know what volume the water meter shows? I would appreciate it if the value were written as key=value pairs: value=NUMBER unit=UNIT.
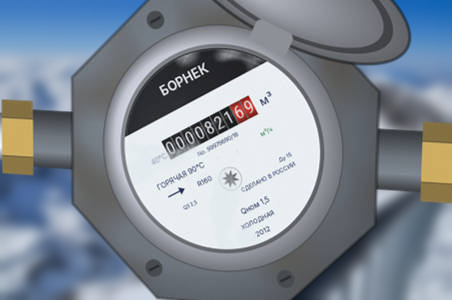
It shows value=821.69 unit=m³
